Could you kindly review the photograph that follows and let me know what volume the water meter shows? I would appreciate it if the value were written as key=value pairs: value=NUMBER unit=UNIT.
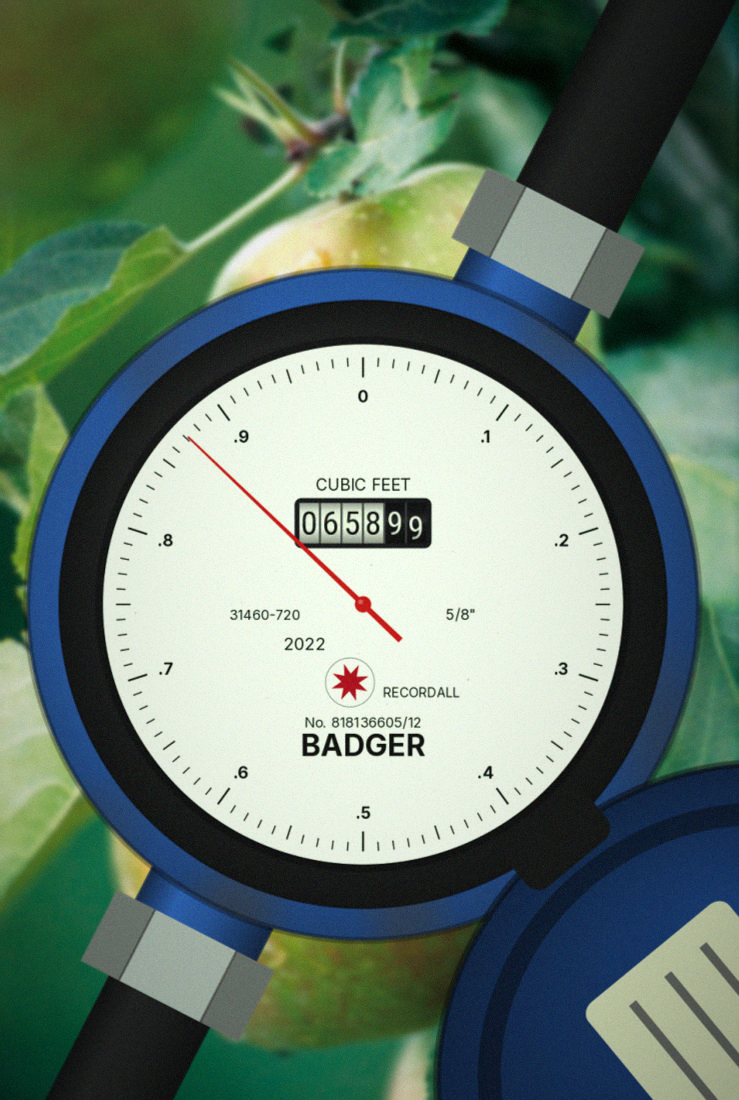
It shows value=65898.87 unit=ft³
